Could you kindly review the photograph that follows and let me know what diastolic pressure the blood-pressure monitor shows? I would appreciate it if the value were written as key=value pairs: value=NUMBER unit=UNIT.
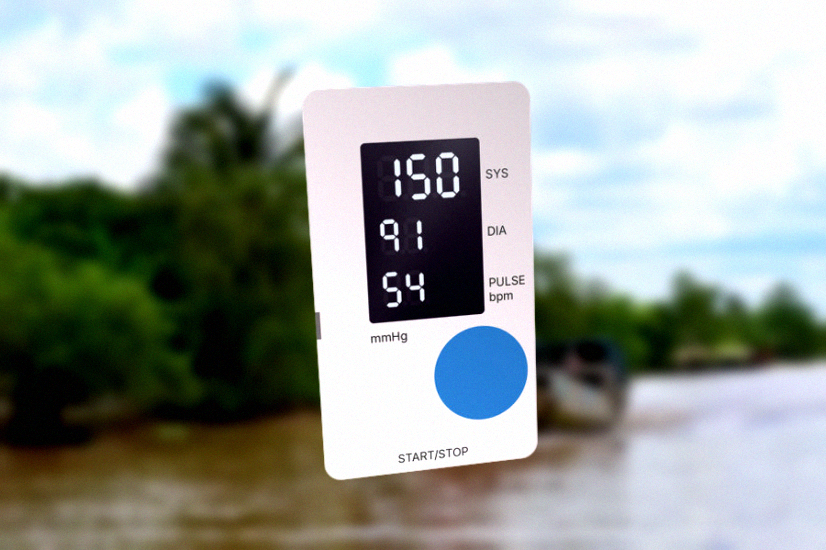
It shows value=91 unit=mmHg
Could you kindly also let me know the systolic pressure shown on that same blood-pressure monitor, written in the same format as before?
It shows value=150 unit=mmHg
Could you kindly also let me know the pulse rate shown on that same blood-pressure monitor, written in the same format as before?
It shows value=54 unit=bpm
